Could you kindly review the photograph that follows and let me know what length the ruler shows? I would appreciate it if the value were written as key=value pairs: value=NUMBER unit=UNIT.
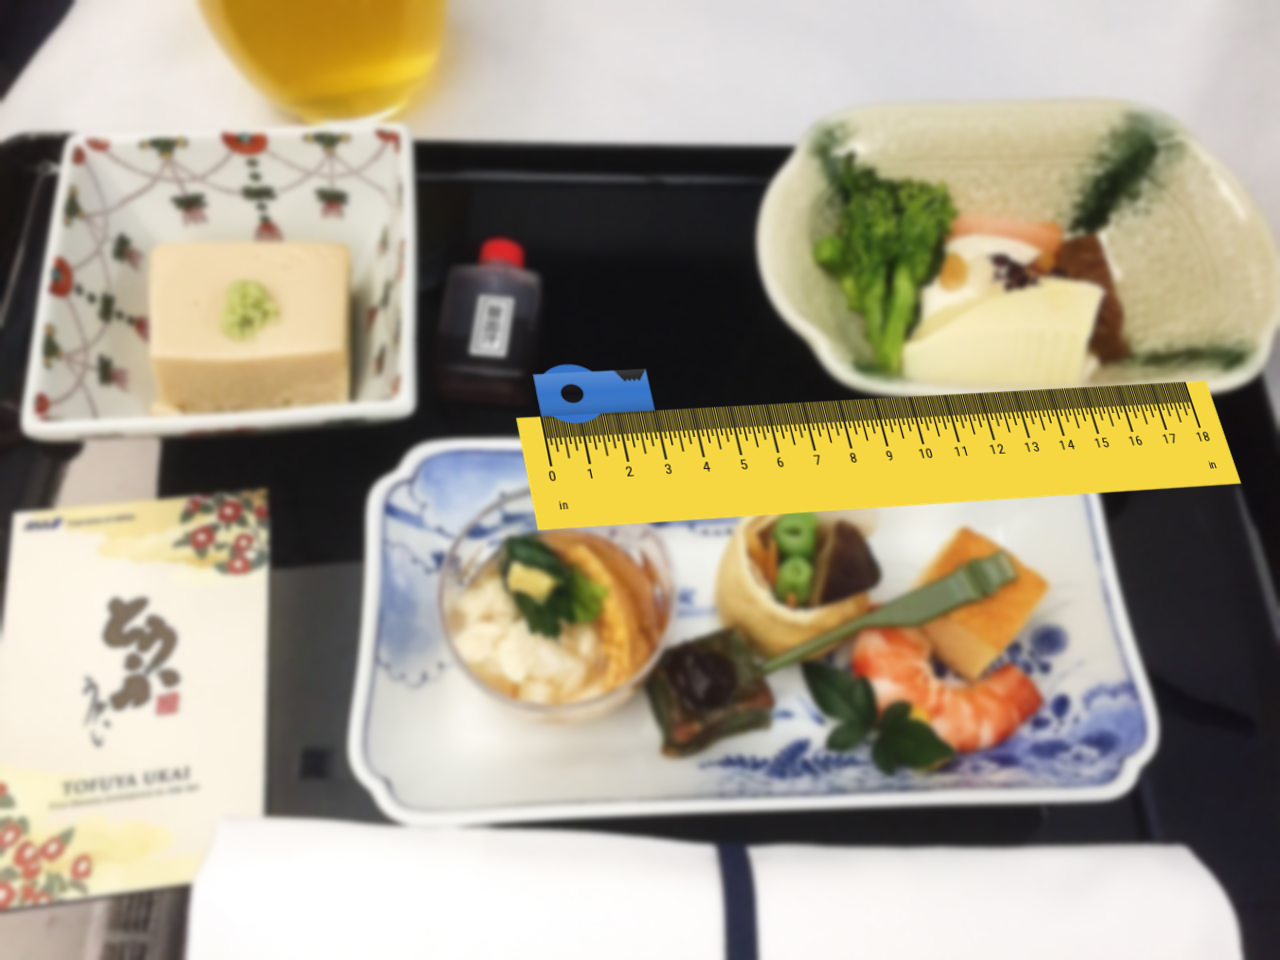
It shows value=3 unit=in
